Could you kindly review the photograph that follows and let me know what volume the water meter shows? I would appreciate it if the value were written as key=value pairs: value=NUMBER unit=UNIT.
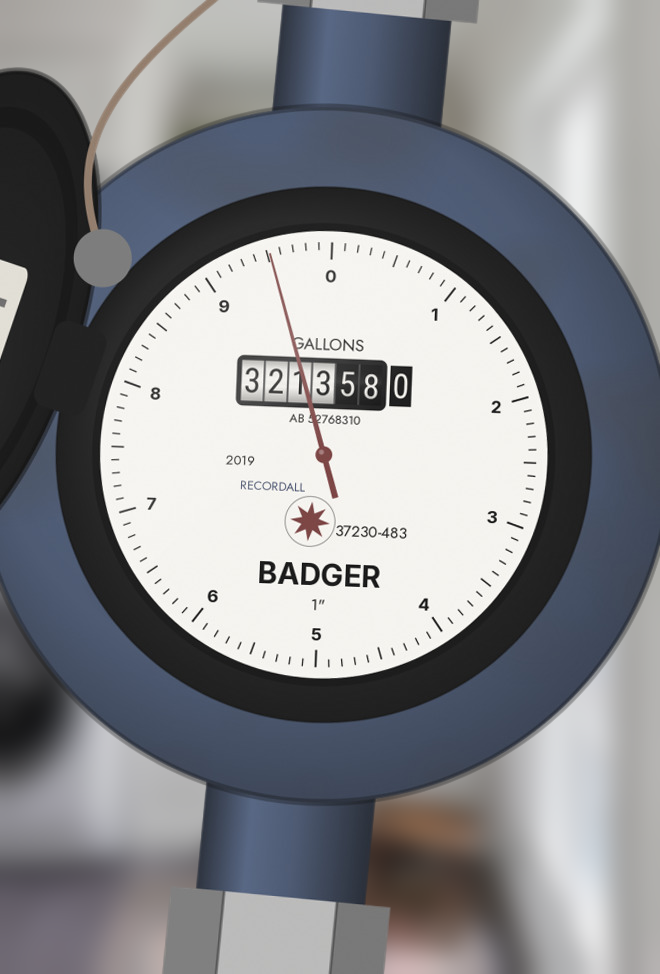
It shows value=3213579.5 unit=gal
